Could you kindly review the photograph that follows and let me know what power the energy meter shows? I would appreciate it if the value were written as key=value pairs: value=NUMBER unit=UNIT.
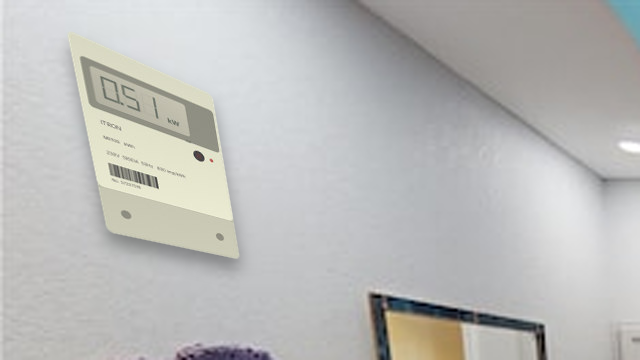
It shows value=0.51 unit=kW
